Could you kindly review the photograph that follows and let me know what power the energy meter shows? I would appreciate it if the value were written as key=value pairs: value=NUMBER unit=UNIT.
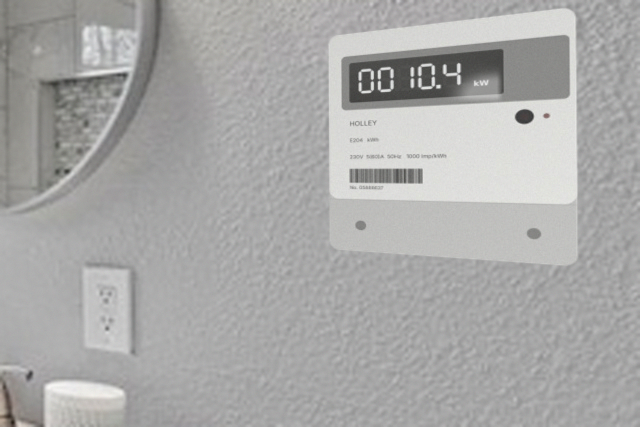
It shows value=10.4 unit=kW
